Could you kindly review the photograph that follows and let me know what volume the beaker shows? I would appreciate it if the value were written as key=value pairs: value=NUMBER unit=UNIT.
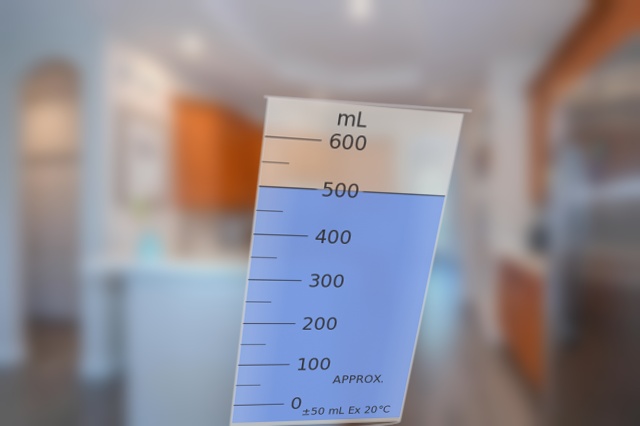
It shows value=500 unit=mL
